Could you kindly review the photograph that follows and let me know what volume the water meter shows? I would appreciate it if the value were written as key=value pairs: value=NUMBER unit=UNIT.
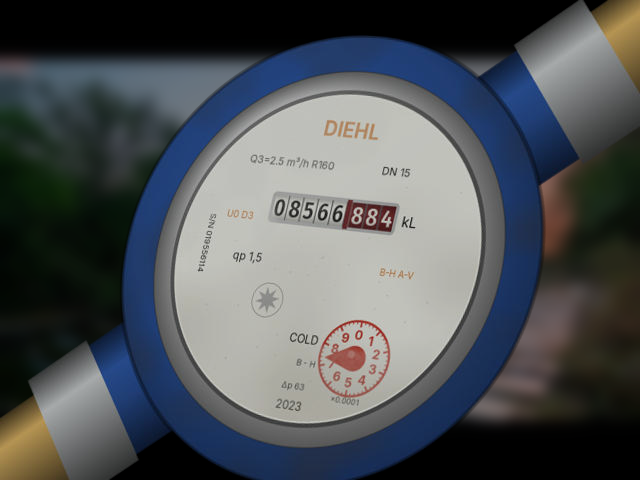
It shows value=8566.8847 unit=kL
